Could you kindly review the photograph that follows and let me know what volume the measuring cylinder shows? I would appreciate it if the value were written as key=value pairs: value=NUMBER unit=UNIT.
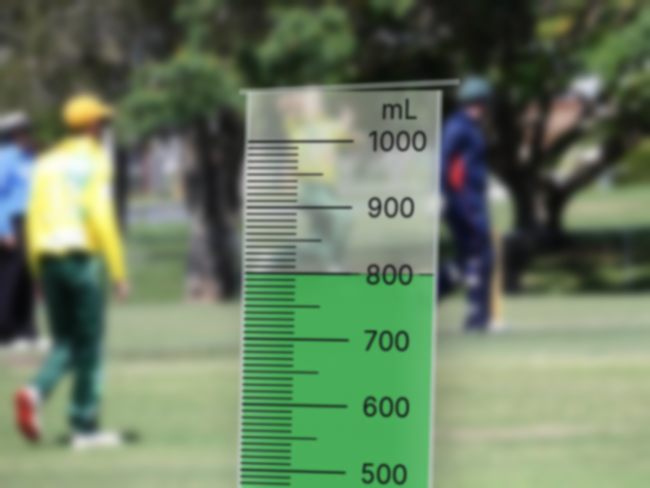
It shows value=800 unit=mL
